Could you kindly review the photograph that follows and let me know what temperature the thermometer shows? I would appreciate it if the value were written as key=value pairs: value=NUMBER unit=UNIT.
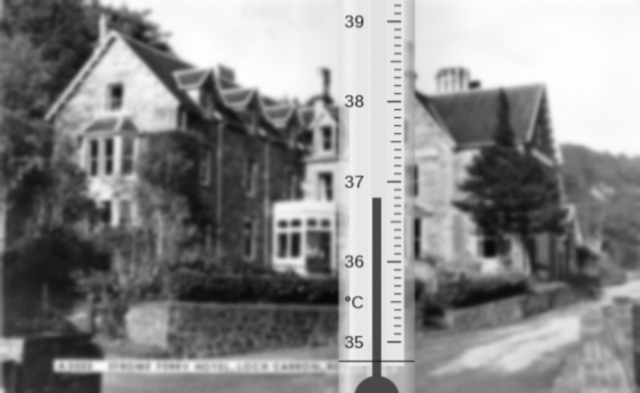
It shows value=36.8 unit=°C
